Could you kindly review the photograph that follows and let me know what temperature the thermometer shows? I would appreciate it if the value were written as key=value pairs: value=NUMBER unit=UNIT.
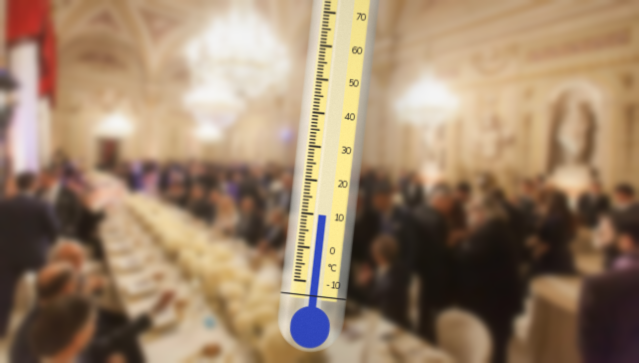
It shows value=10 unit=°C
